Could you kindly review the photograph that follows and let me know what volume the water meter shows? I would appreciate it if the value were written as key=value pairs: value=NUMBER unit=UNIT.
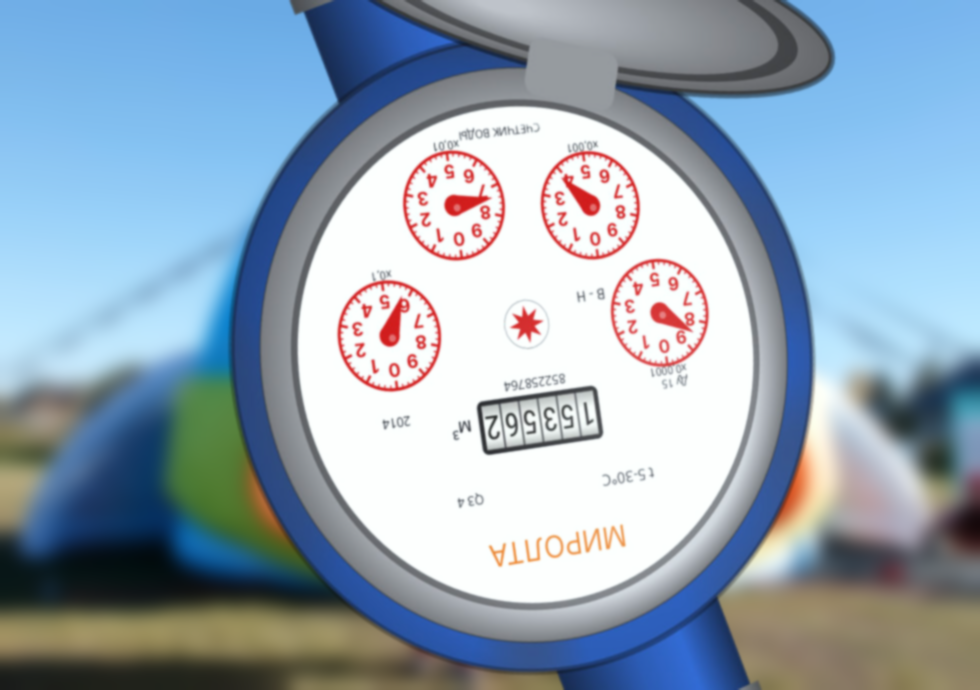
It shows value=153562.5738 unit=m³
